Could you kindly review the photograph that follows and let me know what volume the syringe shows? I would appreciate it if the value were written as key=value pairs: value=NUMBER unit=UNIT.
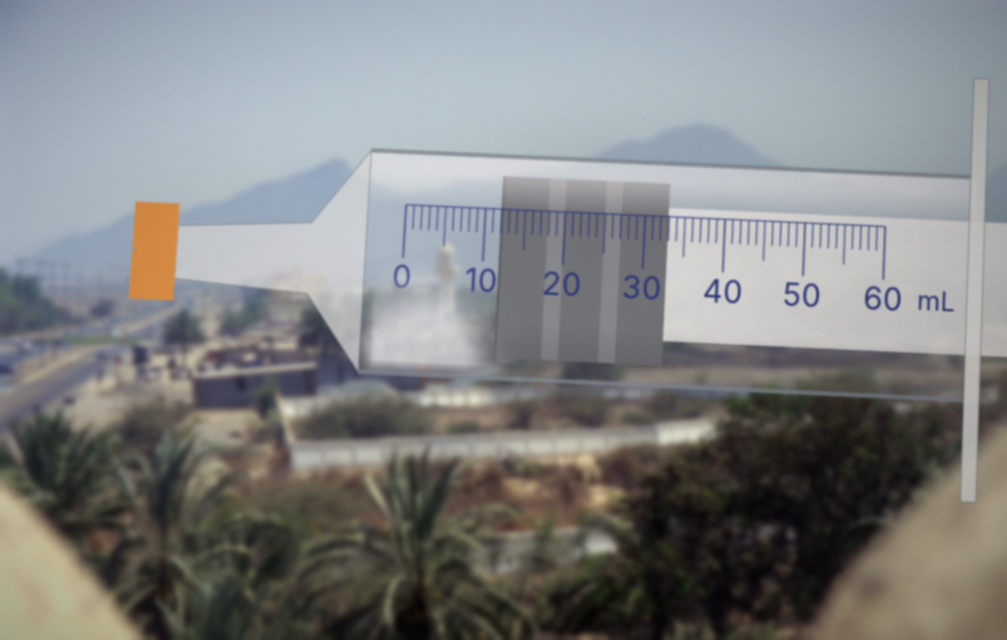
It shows value=12 unit=mL
